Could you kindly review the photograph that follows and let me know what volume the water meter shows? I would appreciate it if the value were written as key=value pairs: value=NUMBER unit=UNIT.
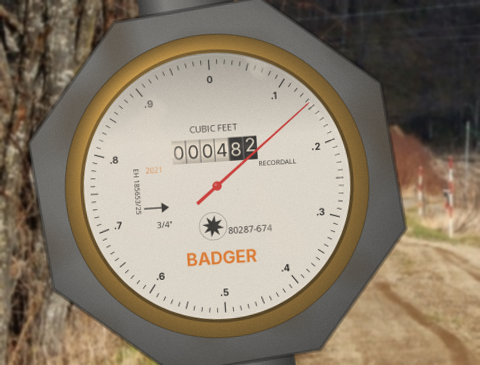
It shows value=482.14 unit=ft³
